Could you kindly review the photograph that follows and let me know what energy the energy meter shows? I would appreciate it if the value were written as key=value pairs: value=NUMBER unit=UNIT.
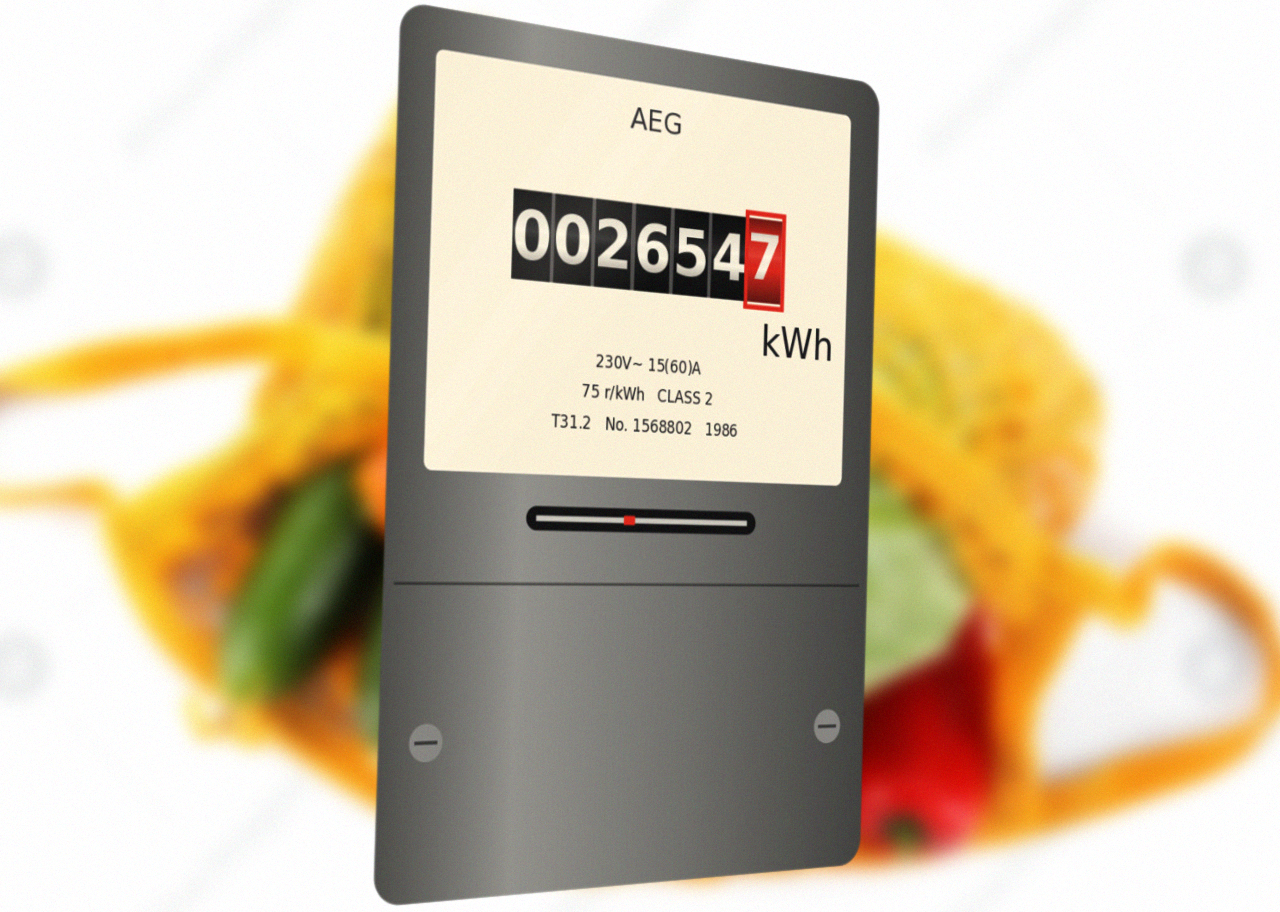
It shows value=2654.7 unit=kWh
